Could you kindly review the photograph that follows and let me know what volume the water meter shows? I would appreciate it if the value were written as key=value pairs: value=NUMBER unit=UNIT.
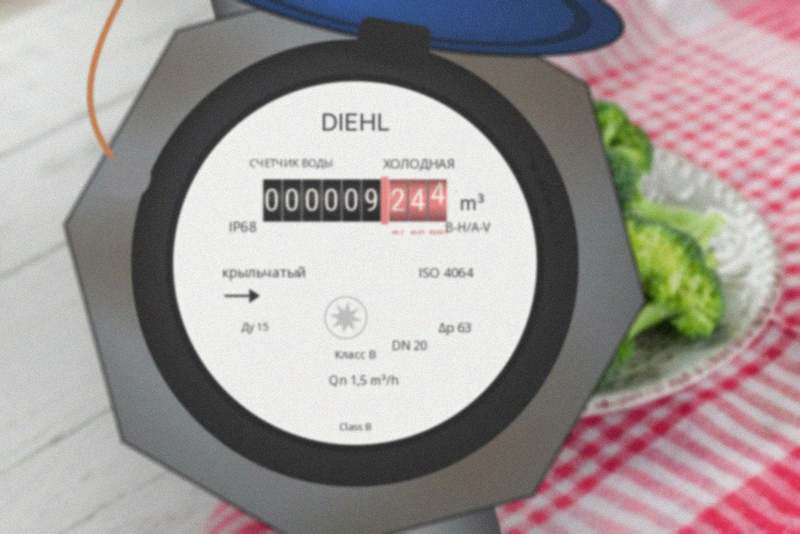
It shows value=9.244 unit=m³
